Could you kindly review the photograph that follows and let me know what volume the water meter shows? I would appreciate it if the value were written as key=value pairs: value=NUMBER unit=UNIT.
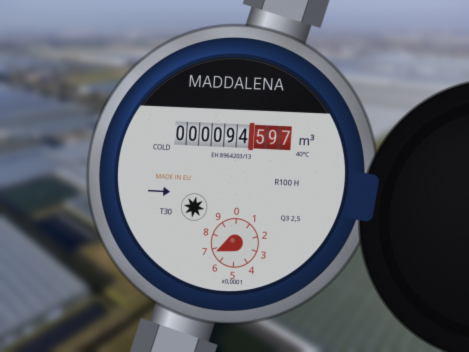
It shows value=94.5976 unit=m³
